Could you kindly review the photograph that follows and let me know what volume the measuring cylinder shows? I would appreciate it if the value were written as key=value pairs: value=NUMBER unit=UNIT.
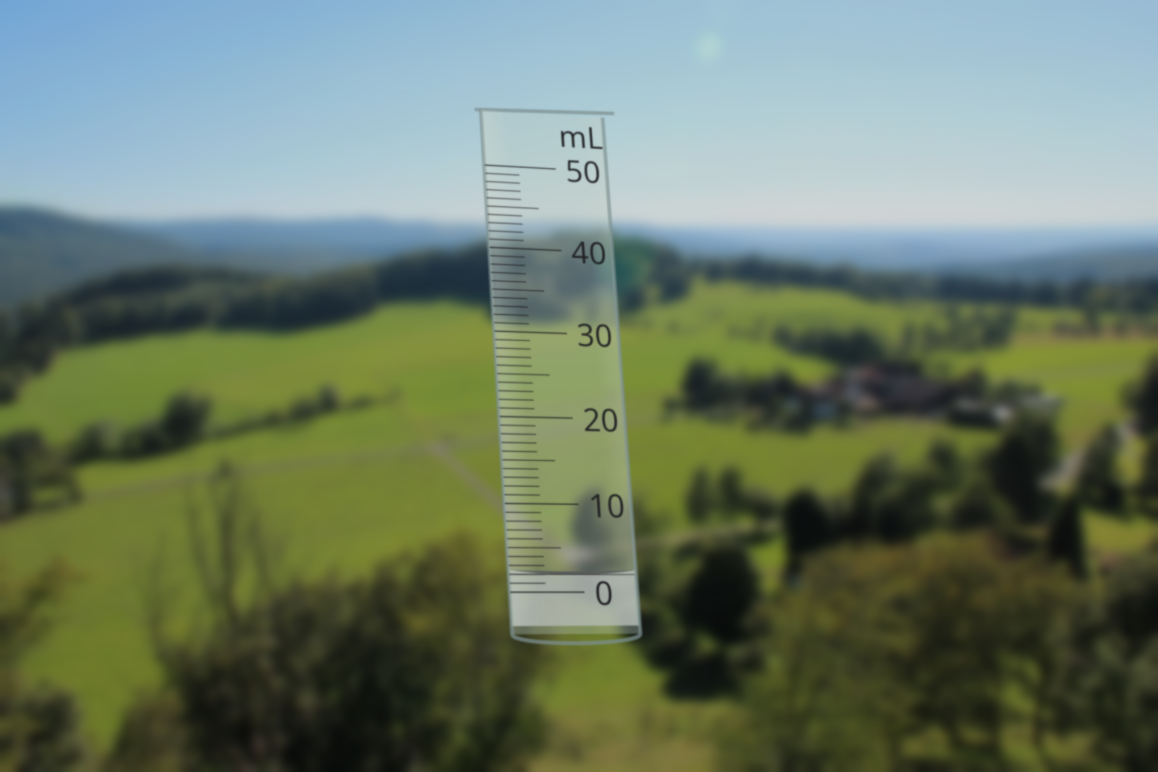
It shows value=2 unit=mL
